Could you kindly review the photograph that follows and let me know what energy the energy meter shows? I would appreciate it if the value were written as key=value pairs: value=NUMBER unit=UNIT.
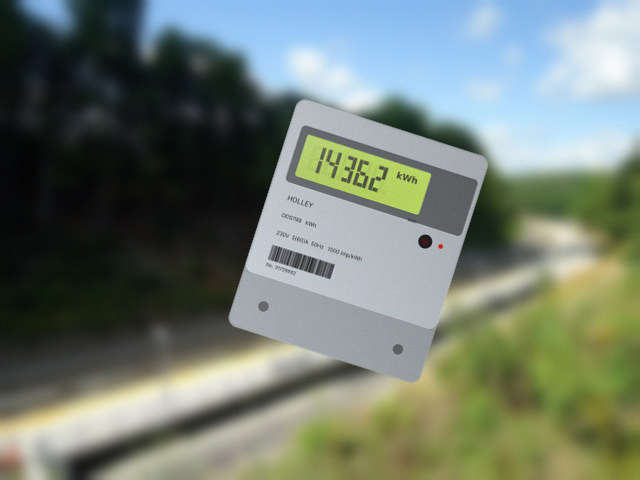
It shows value=14362 unit=kWh
